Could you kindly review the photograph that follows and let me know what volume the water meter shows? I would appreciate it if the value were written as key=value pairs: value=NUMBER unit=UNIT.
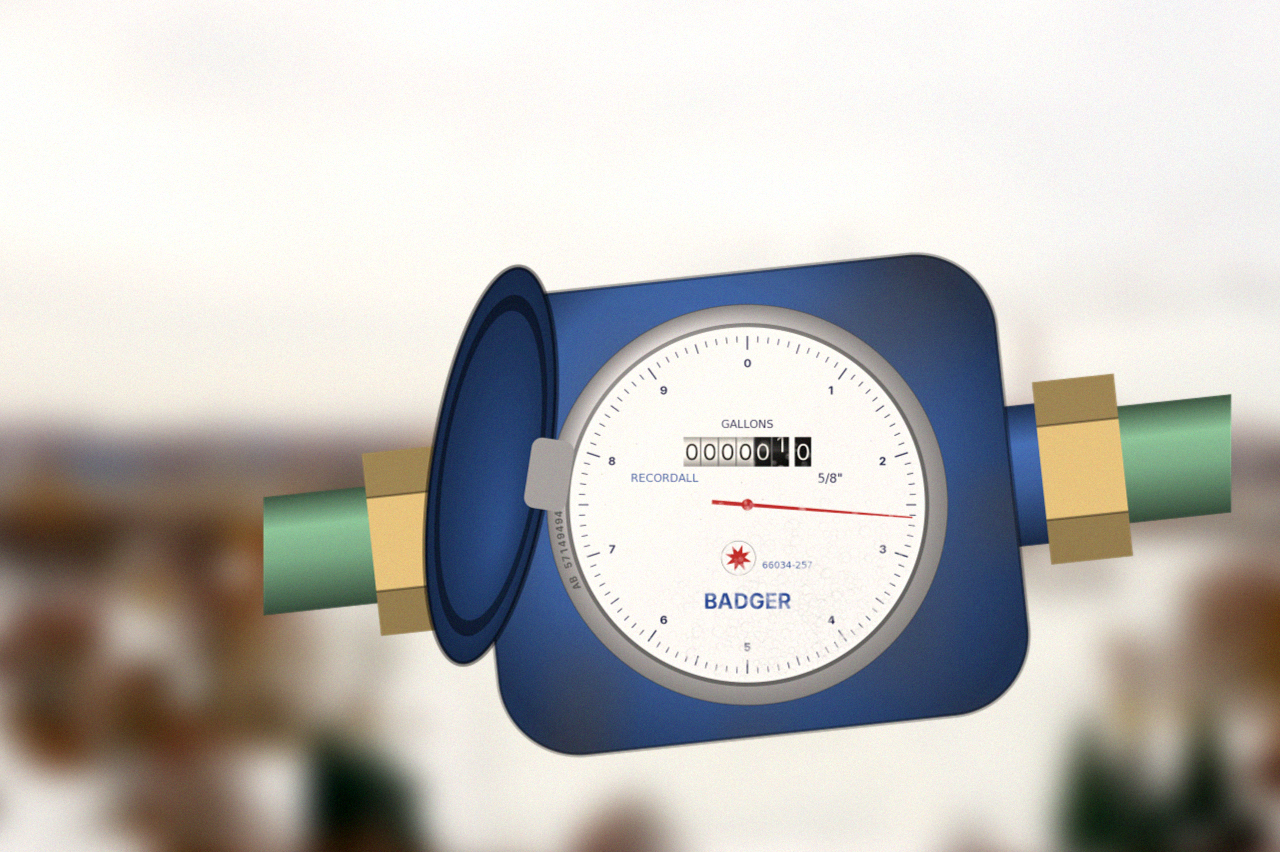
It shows value=12.6 unit=gal
